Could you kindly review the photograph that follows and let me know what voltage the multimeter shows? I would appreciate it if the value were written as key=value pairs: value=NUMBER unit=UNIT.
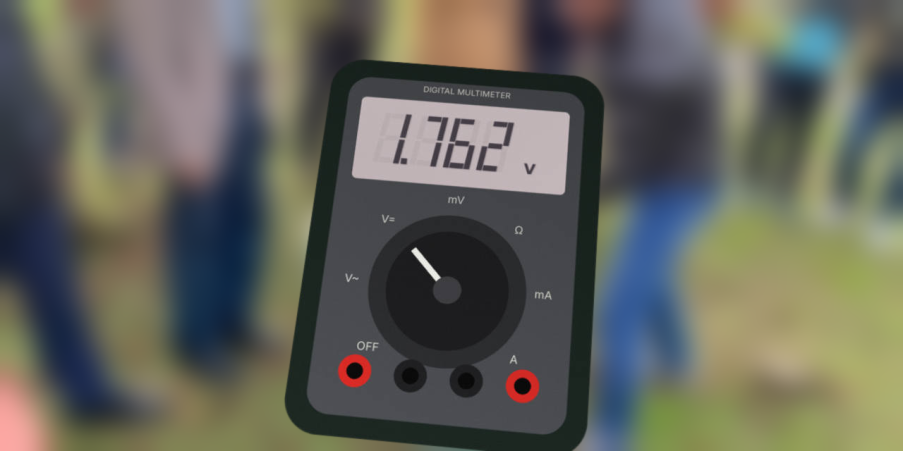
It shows value=1.762 unit=V
